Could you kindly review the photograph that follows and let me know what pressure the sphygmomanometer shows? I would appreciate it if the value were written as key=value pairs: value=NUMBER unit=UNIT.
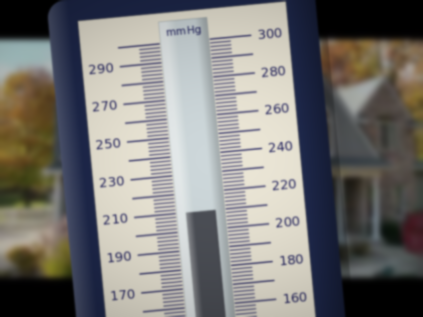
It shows value=210 unit=mmHg
